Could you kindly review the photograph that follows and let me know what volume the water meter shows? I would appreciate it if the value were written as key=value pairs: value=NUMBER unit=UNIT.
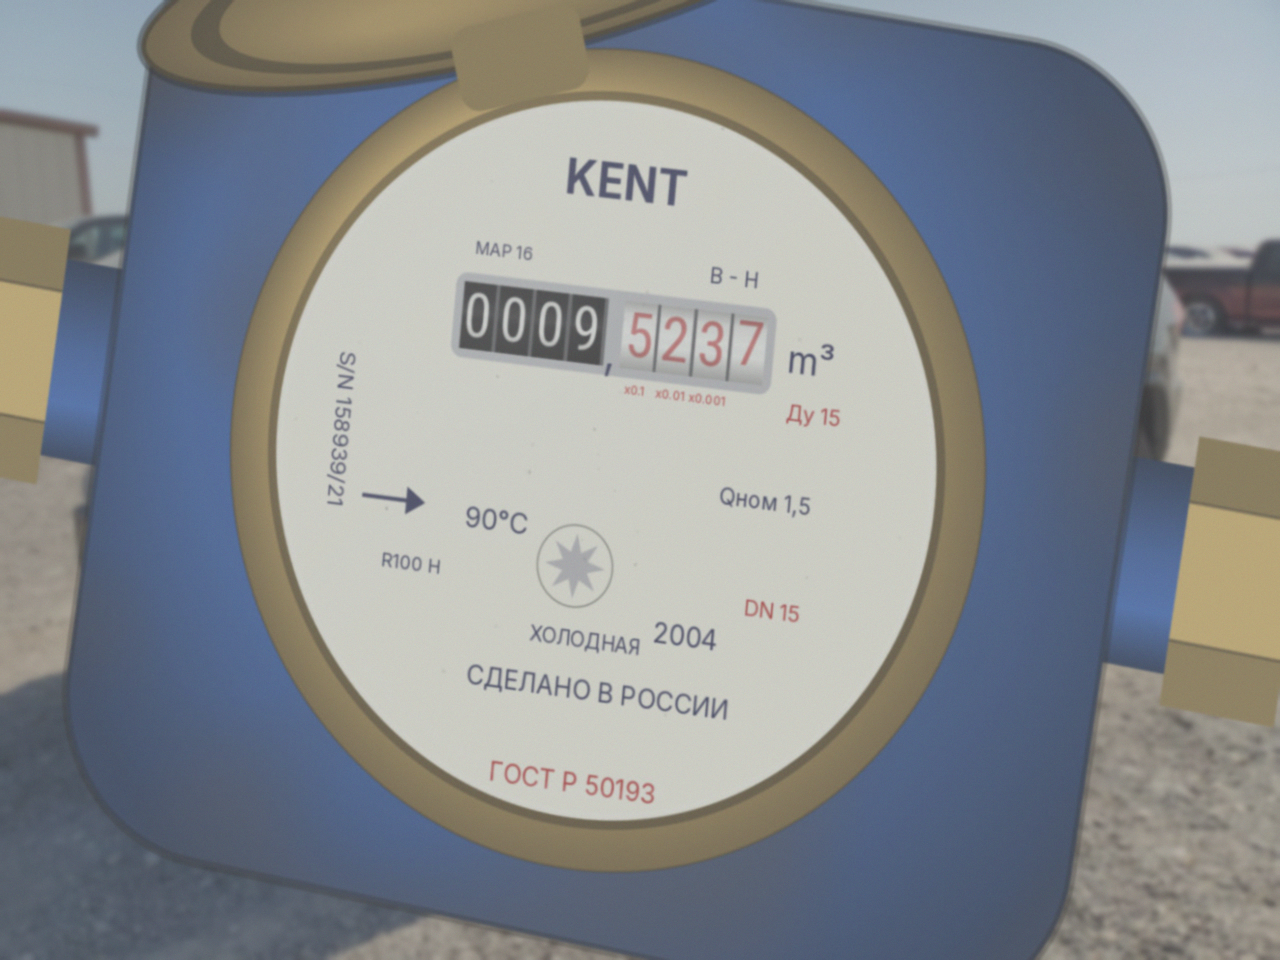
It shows value=9.5237 unit=m³
